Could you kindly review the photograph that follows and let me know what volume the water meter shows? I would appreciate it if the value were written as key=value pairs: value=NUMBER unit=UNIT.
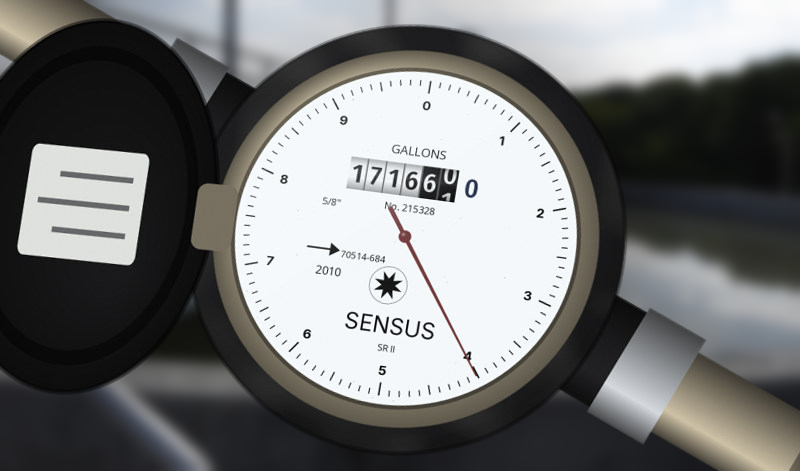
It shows value=1716604.0 unit=gal
